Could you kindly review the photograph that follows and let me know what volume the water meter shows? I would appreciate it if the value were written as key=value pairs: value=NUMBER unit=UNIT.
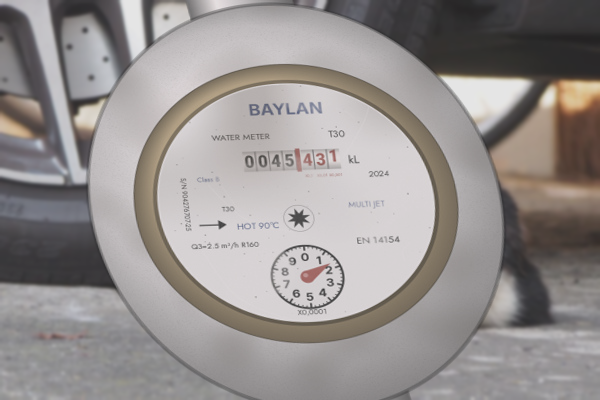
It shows value=45.4311 unit=kL
